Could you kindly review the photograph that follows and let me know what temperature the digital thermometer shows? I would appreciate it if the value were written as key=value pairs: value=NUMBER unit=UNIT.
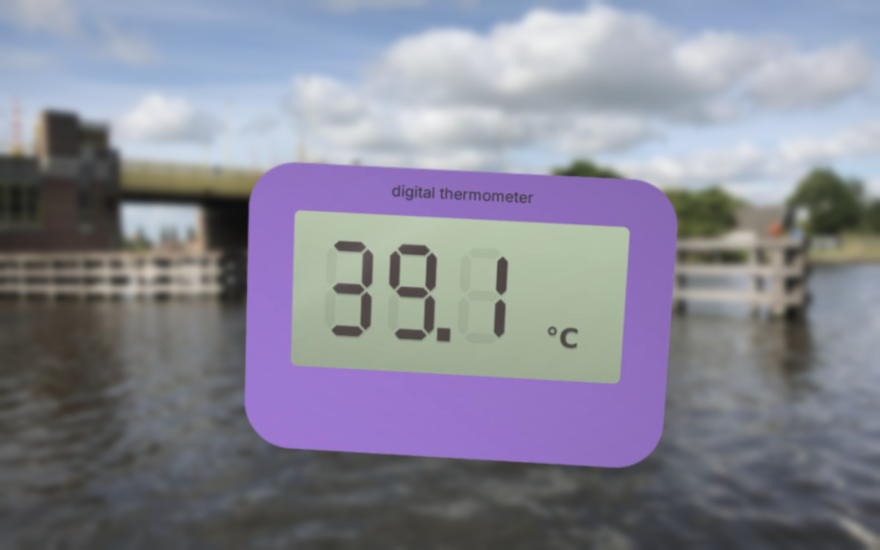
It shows value=39.1 unit=°C
